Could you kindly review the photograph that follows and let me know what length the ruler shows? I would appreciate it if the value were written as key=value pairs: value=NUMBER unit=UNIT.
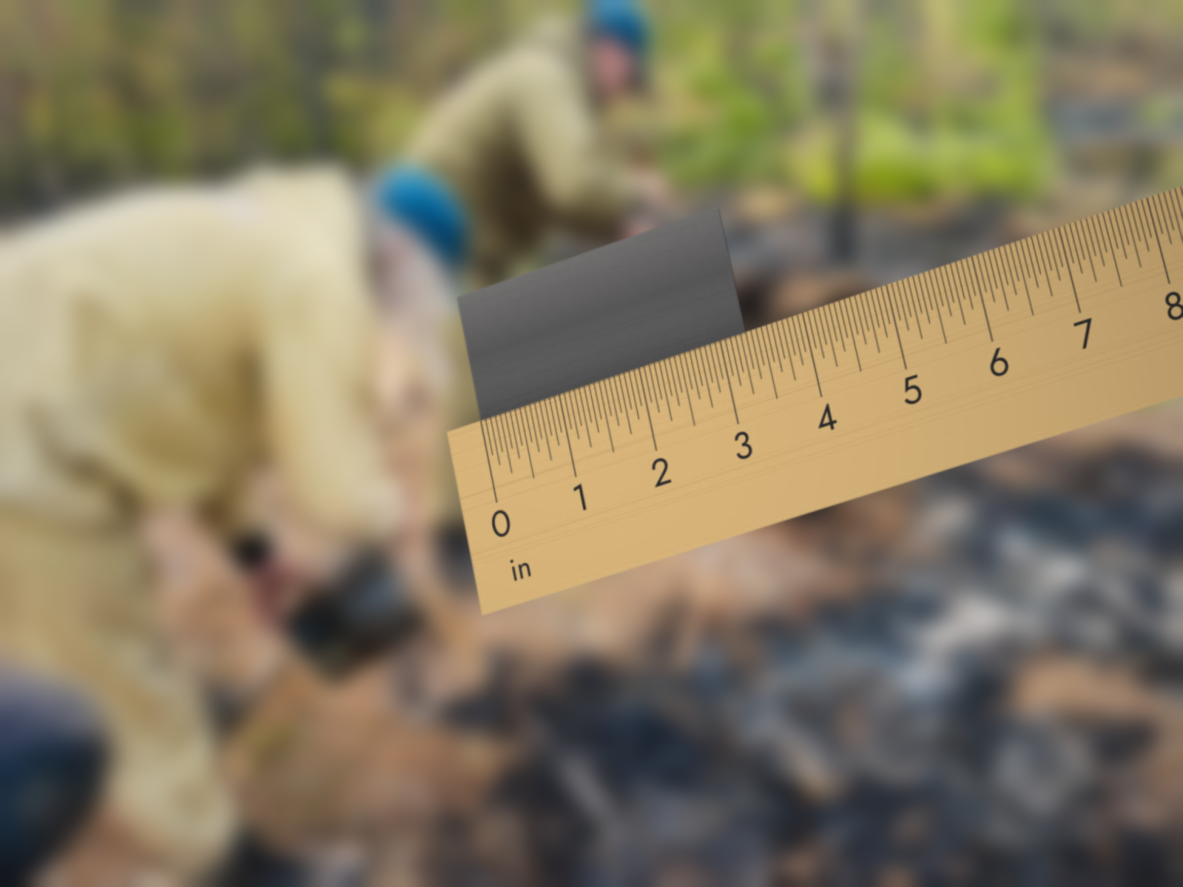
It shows value=3.3125 unit=in
